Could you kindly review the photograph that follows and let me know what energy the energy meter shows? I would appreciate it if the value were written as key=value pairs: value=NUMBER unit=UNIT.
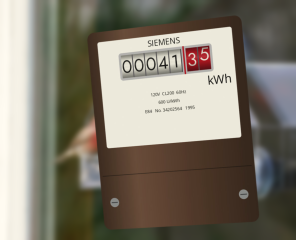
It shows value=41.35 unit=kWh
